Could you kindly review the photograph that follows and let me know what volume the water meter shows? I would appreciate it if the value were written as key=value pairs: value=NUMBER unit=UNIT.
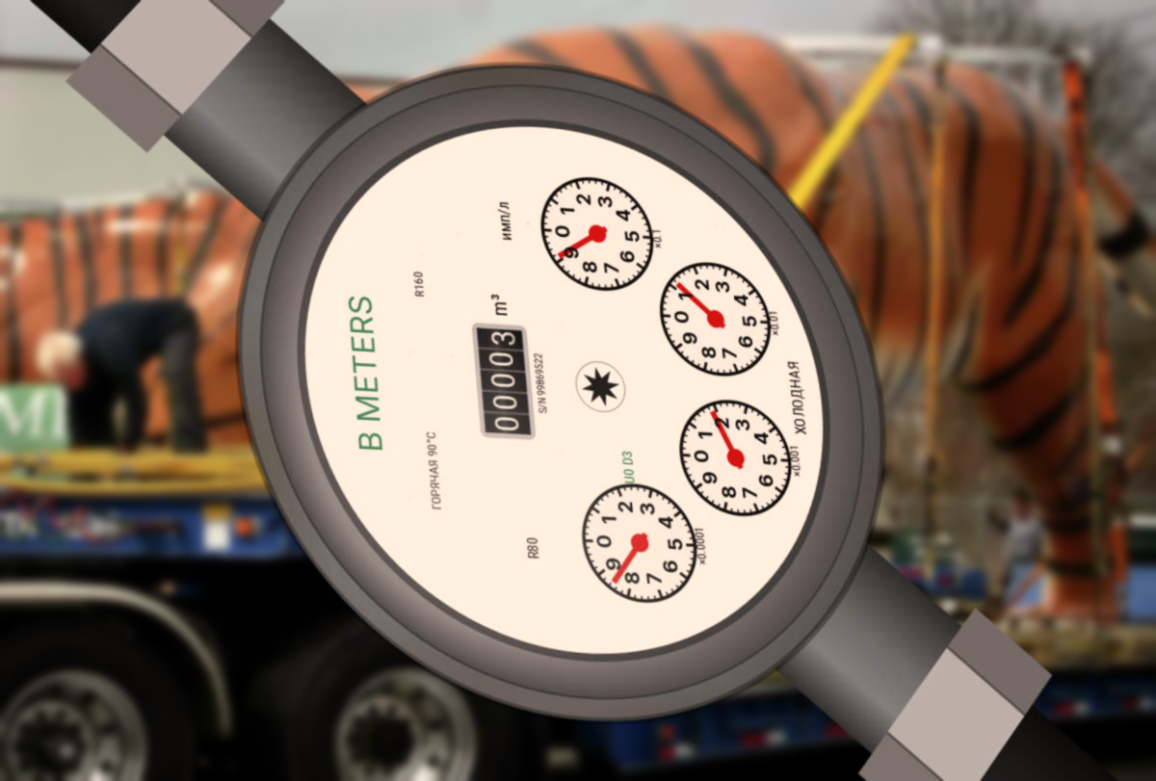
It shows value=2.9118 unit=m³
